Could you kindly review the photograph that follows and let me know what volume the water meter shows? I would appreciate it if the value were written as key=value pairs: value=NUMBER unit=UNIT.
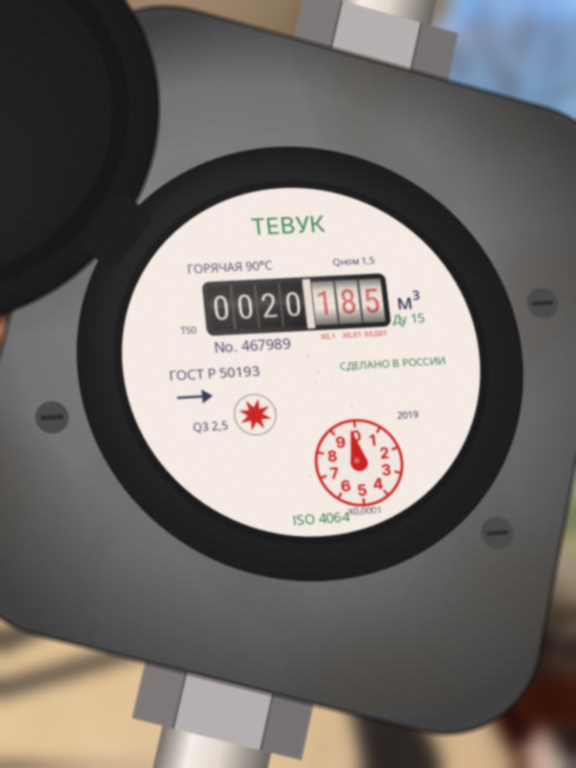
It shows value=20.1849 unit=m³
